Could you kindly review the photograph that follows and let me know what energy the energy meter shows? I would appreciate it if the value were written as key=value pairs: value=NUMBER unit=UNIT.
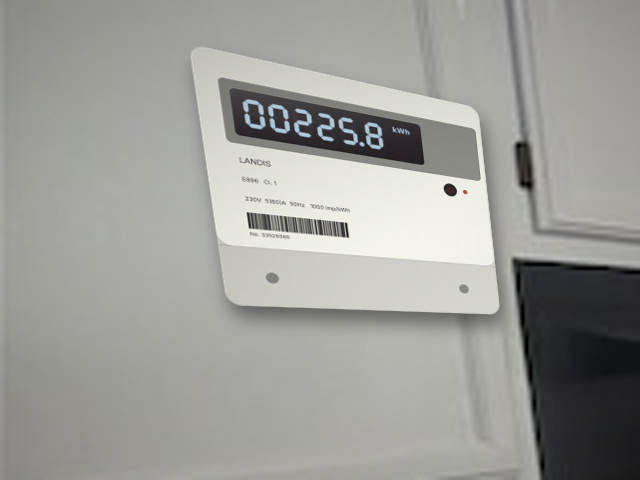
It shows value=225.8 unit=kWh
